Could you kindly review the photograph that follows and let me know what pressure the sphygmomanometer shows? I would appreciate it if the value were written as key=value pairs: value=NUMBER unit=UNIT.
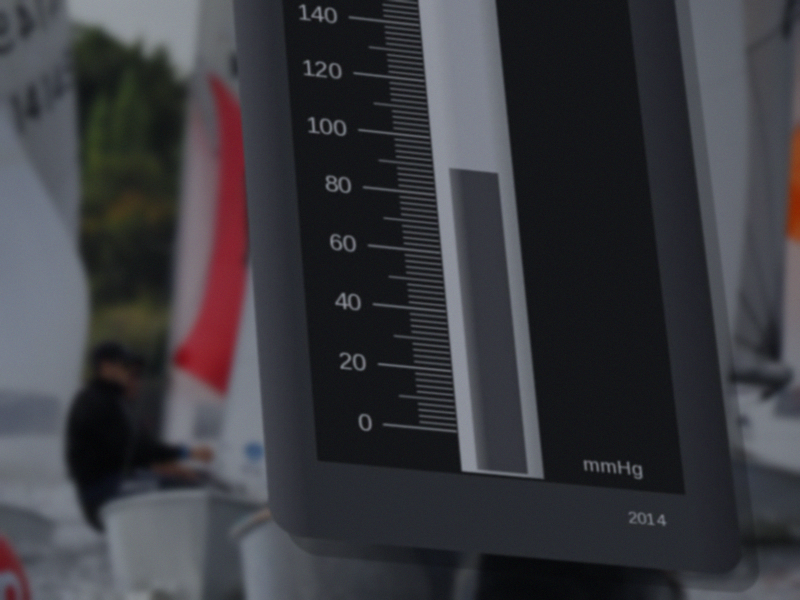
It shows value=90 unit=mmHg
